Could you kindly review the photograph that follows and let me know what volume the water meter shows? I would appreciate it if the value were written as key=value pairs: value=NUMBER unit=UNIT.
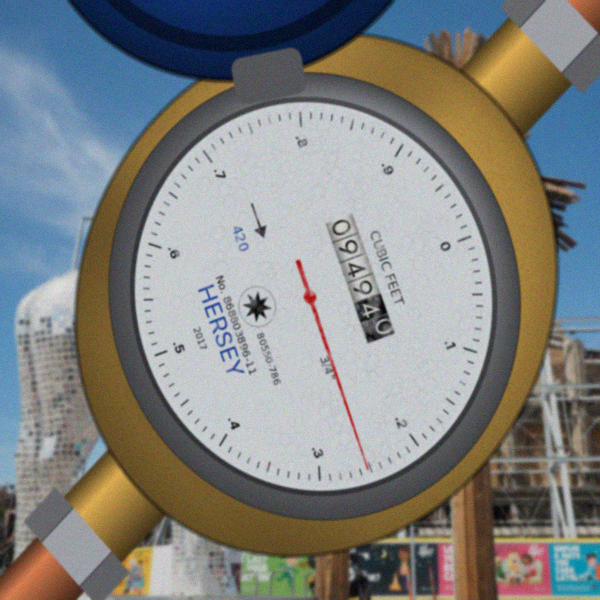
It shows value=94940.25 unit=ft³
